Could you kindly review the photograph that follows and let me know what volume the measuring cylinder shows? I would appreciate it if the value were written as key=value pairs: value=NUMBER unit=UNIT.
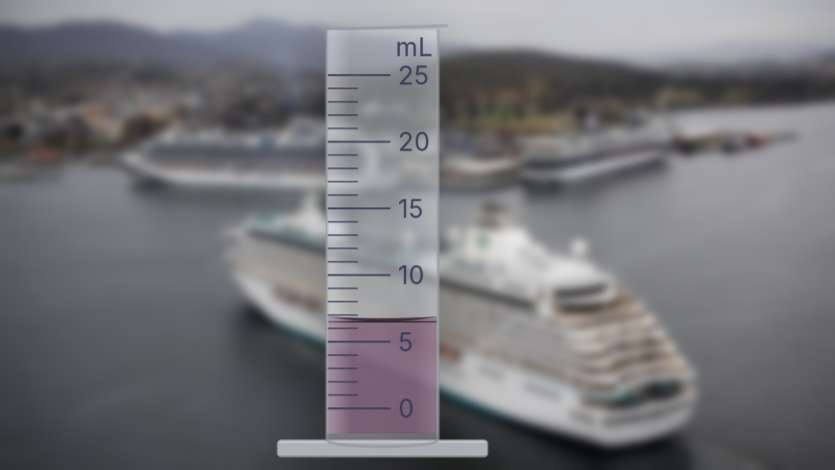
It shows value=6.5 unit=mL
